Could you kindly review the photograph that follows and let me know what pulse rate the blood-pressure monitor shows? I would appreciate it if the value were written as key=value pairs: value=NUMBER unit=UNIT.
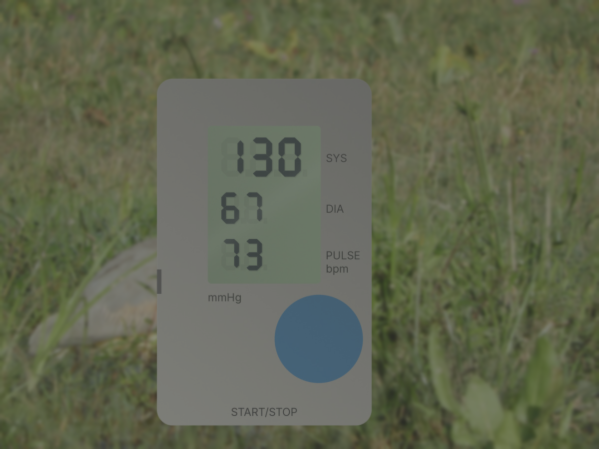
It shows value=73 unit=bpm
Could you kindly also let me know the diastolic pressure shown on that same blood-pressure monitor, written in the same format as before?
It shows value=67 unit=mmHg
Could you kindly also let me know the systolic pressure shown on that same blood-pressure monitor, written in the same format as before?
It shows value=130 unit=mmHg
